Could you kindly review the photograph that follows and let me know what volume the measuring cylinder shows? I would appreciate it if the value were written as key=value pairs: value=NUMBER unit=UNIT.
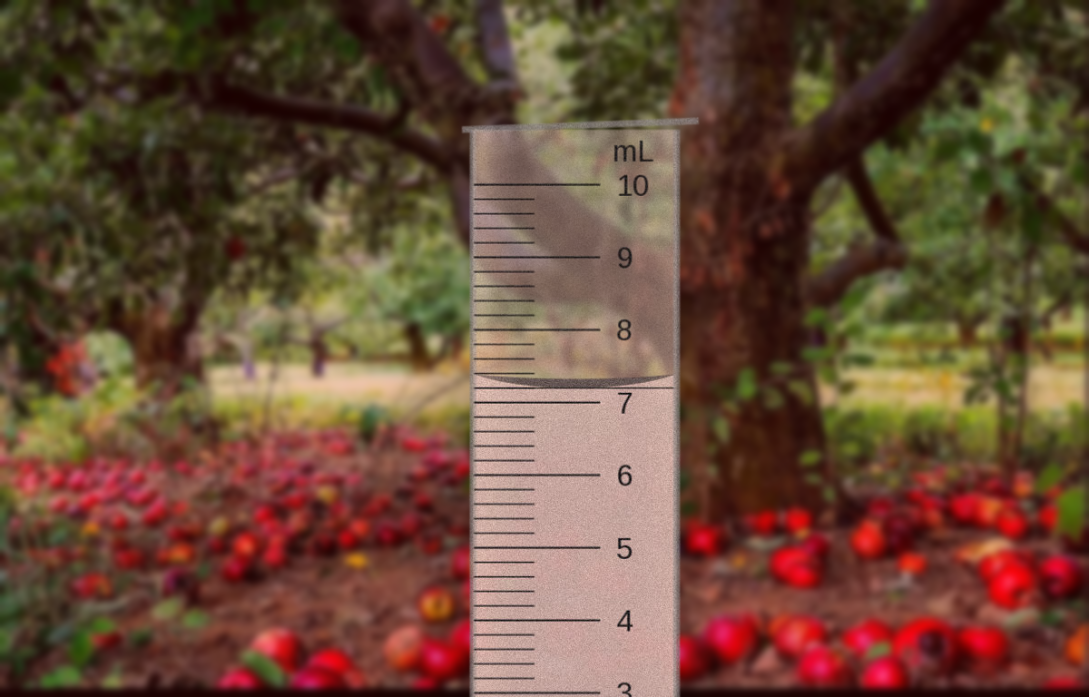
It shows value=7.2 unit=mL
